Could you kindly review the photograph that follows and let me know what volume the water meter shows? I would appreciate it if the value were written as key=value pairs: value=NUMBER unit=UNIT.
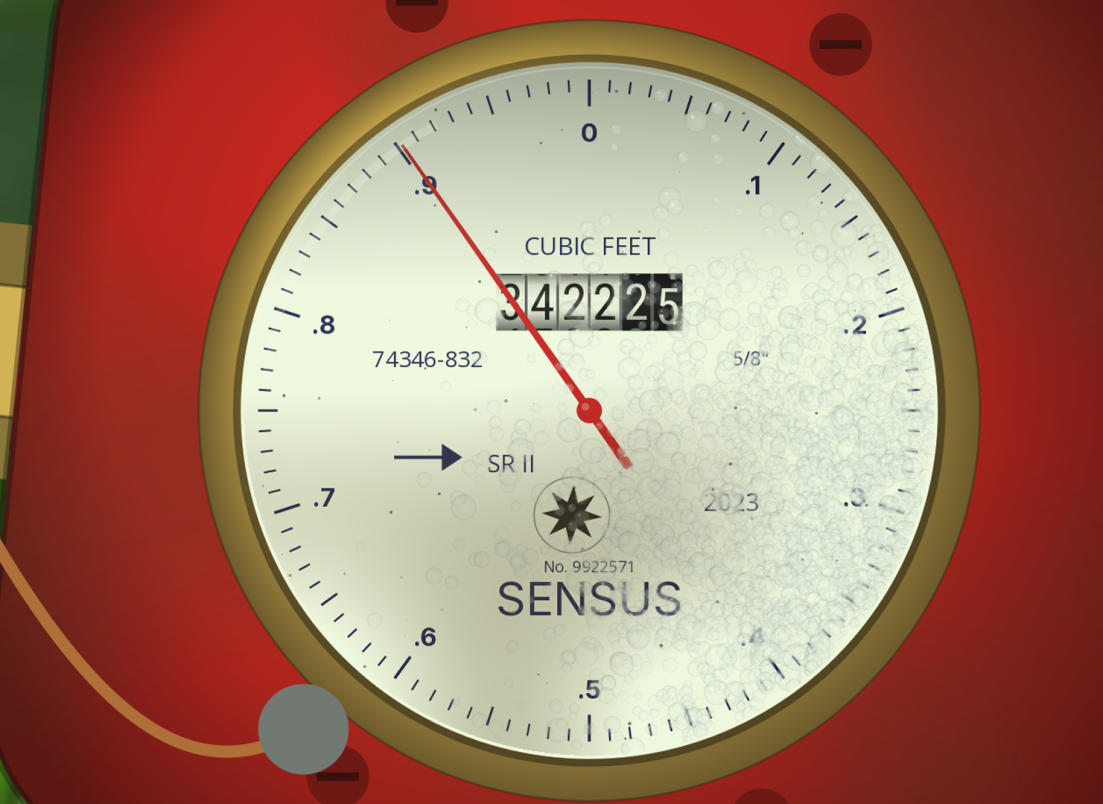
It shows value=342224.90 unit=ft³
